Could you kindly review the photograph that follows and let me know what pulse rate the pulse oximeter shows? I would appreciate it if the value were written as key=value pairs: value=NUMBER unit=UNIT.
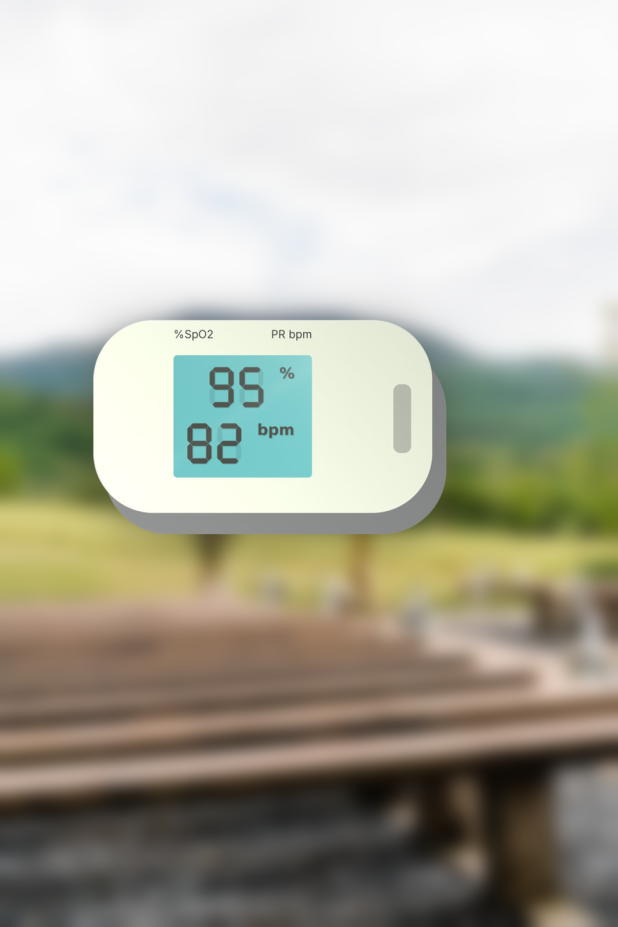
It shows value=82 unit=bpm
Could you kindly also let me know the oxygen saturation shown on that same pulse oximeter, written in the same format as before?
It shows value=95 unit=%
